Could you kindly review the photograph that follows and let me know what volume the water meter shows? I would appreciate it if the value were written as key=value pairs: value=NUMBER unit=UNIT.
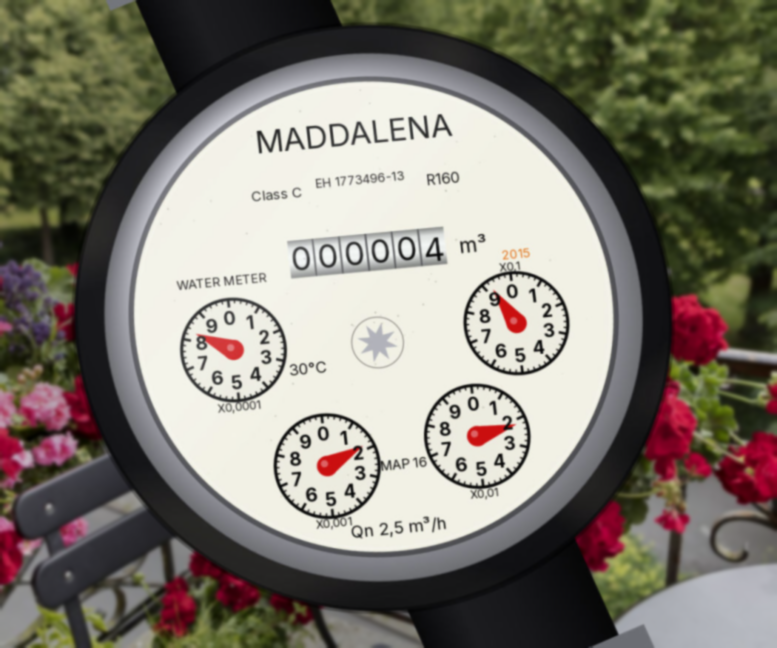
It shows value=3.9218 unit=m³
